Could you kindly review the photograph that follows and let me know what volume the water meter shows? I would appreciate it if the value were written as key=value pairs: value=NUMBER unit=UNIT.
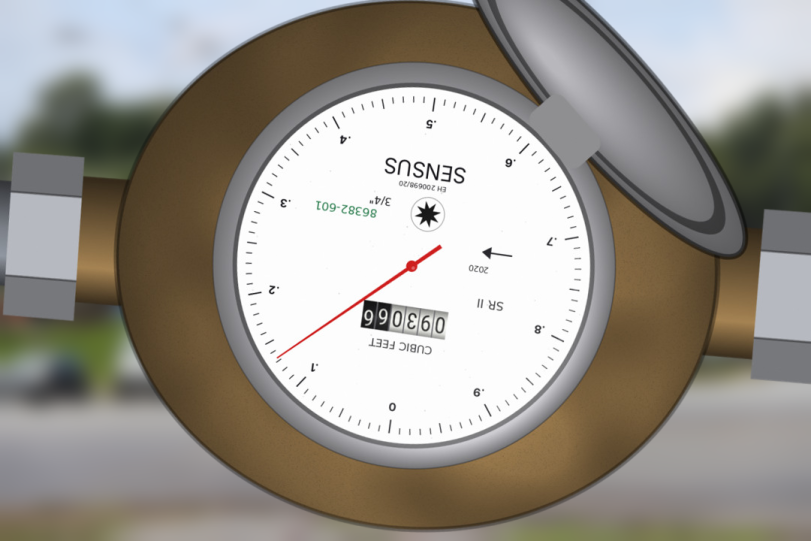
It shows value=93066.13 unit=ft³
